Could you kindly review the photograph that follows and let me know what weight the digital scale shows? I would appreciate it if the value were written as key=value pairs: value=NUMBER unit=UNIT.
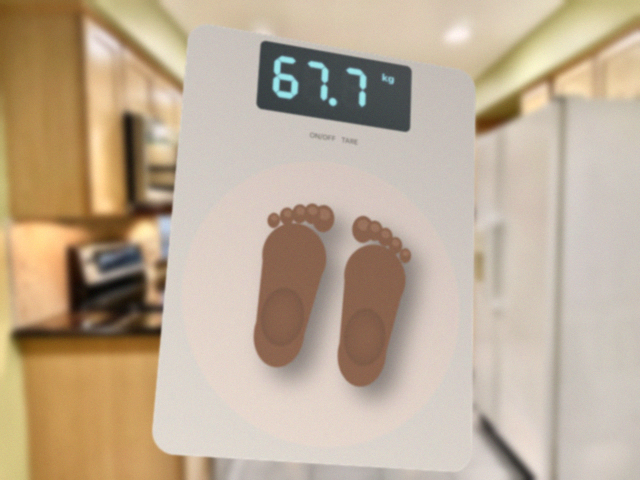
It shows value=67.7 unit=kg
